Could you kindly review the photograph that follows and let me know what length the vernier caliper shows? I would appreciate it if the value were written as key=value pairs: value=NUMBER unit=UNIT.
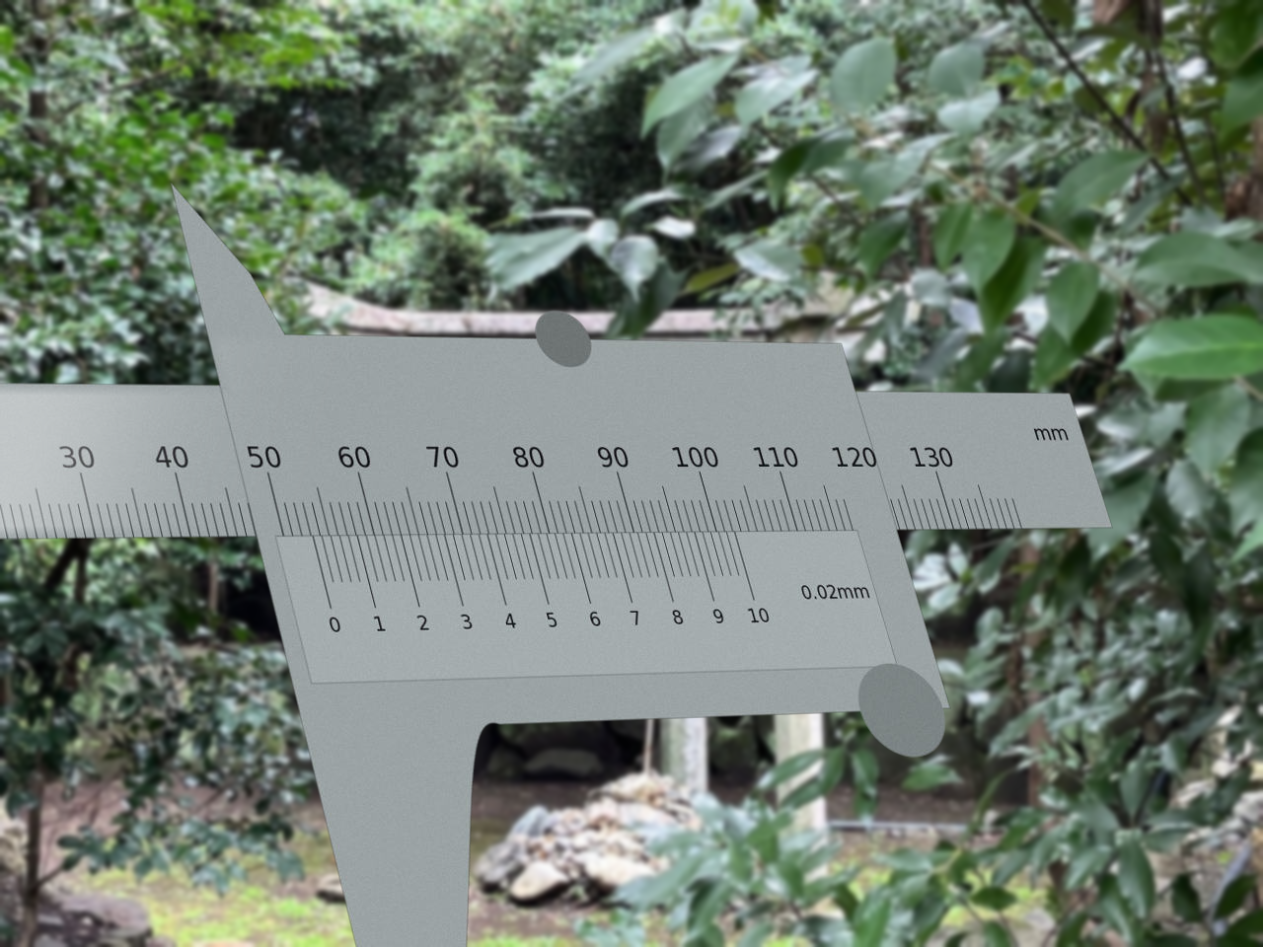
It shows value=53.2 unit=mm
